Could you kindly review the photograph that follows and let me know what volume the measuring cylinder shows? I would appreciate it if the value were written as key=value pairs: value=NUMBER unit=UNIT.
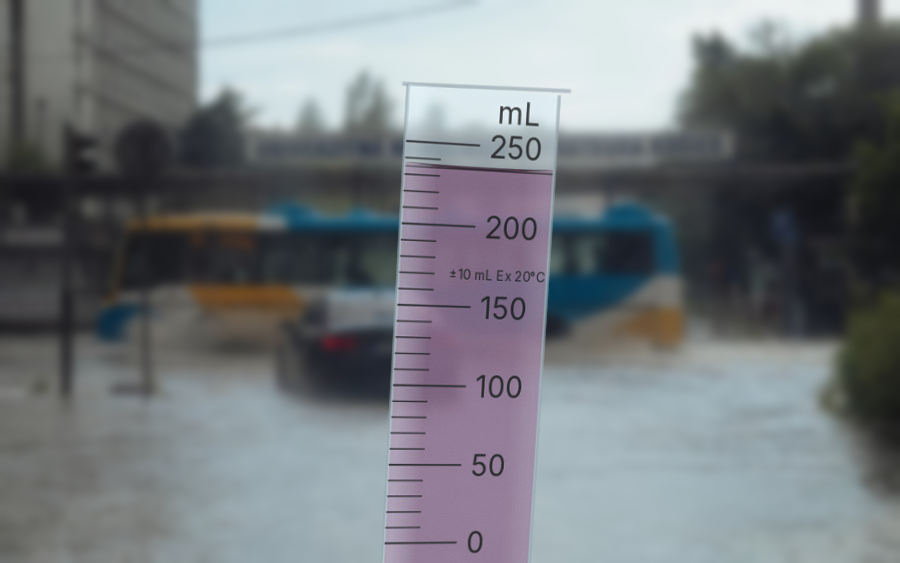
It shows value=235 unit=mL
